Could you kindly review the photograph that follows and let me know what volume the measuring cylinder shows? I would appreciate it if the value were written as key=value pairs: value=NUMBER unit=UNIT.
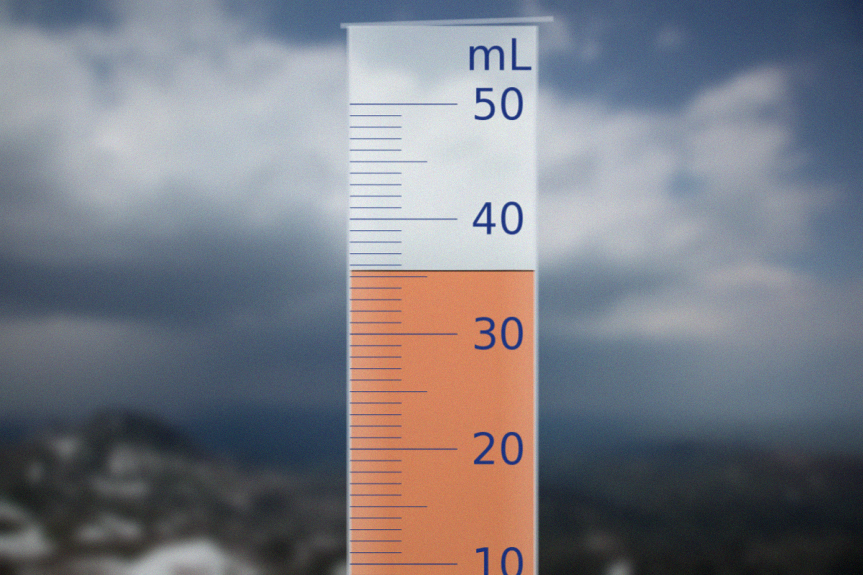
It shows value=35.5 unit=mL
